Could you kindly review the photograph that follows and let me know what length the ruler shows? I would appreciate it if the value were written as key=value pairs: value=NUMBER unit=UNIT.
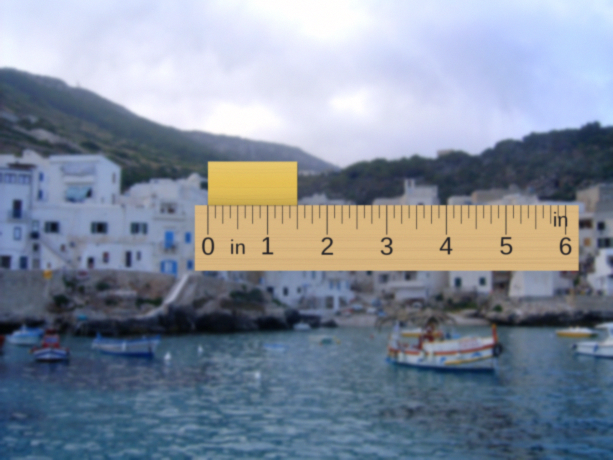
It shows value=1.5 unit=in
